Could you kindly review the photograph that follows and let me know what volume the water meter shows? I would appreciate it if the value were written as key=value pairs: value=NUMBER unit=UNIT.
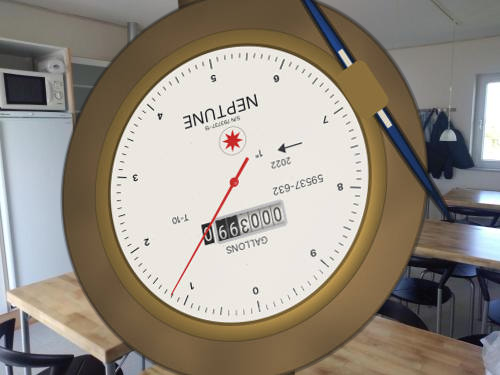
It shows value=3991.2 unit=gal
